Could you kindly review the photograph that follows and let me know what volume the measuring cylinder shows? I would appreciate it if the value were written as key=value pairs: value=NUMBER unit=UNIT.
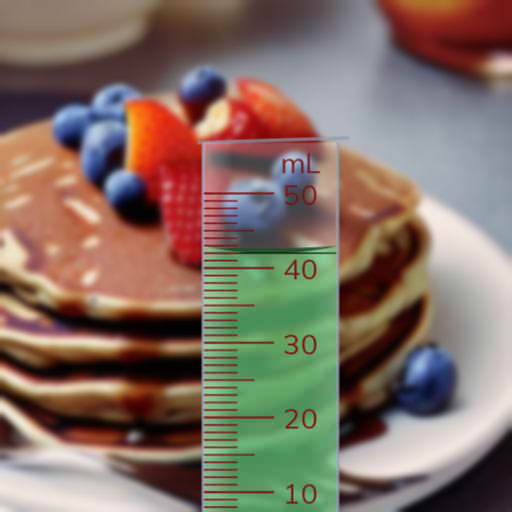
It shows value=42 unit=mL
